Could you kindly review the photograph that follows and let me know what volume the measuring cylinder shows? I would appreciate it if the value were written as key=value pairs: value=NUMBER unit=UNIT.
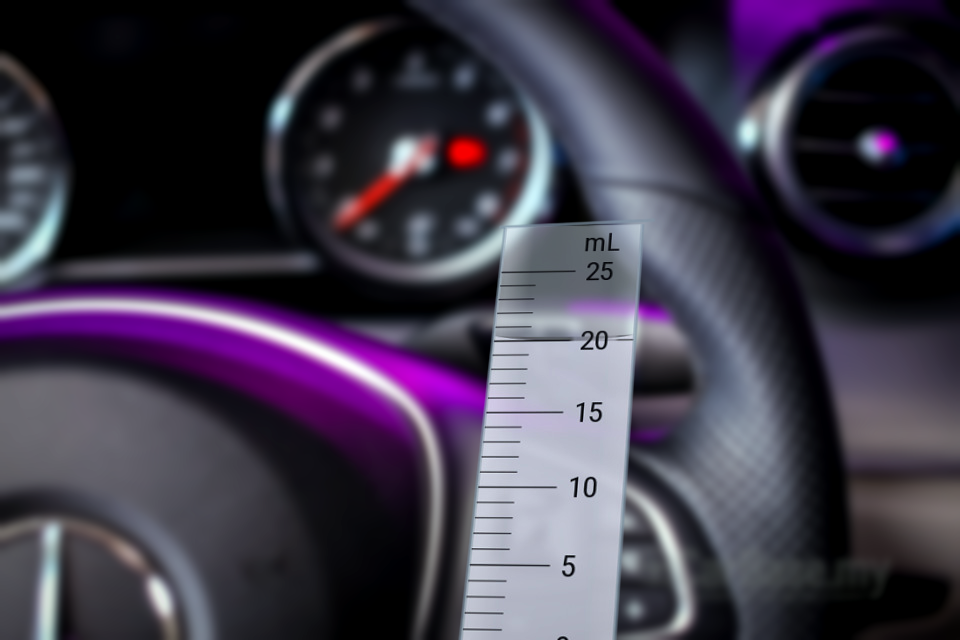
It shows value=20 unit=mL
